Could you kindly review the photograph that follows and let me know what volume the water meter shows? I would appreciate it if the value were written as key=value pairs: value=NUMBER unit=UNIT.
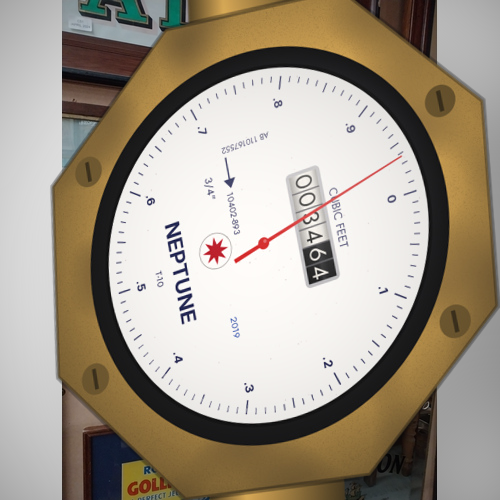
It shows value=3463.96 unit=ft³
